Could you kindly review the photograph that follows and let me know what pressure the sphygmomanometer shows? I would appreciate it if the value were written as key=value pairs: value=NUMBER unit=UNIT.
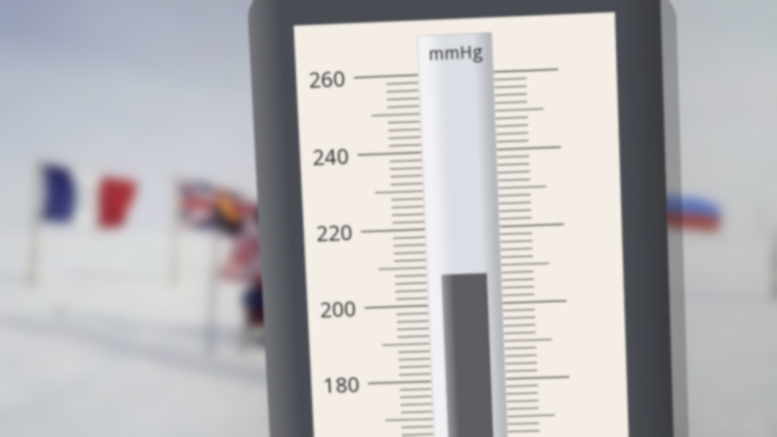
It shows value=208 unit=mmHg
